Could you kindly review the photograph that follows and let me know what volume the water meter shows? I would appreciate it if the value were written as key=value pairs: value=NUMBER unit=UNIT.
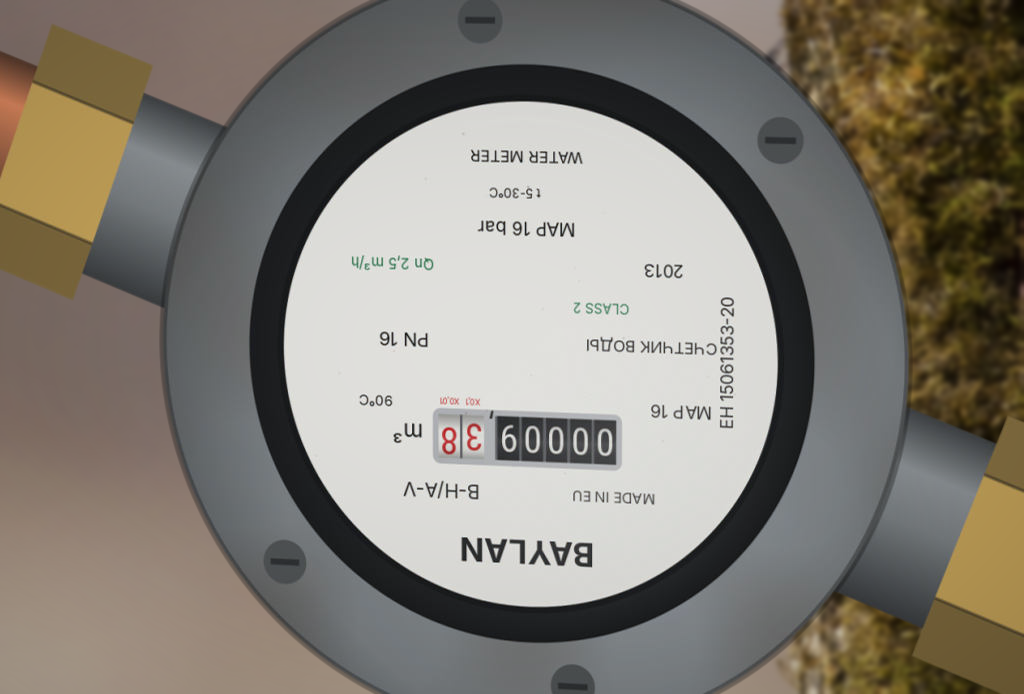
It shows value=9.38 unit=m³
